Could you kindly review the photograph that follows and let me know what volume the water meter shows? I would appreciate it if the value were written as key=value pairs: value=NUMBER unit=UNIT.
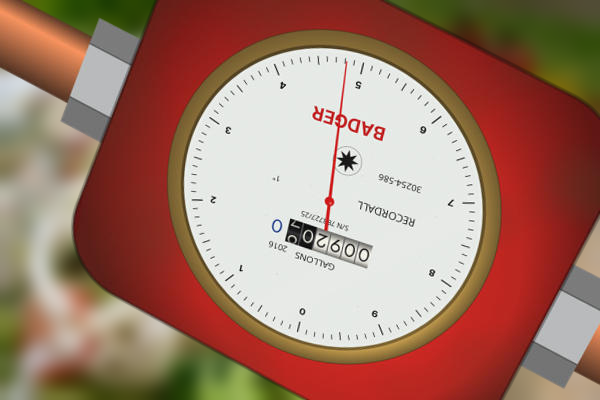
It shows value=92064.8 unit=gal
